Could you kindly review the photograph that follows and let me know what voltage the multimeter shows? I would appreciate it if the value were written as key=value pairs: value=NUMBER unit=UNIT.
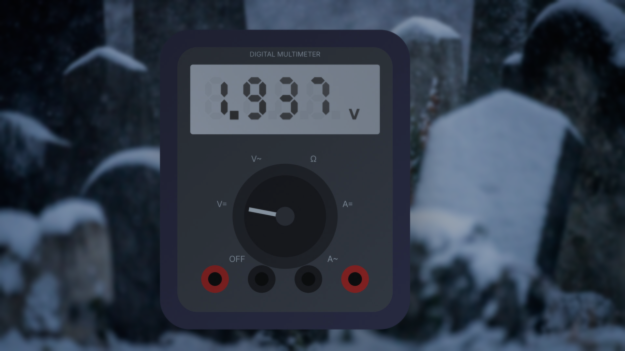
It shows value=1.937 unit=V
